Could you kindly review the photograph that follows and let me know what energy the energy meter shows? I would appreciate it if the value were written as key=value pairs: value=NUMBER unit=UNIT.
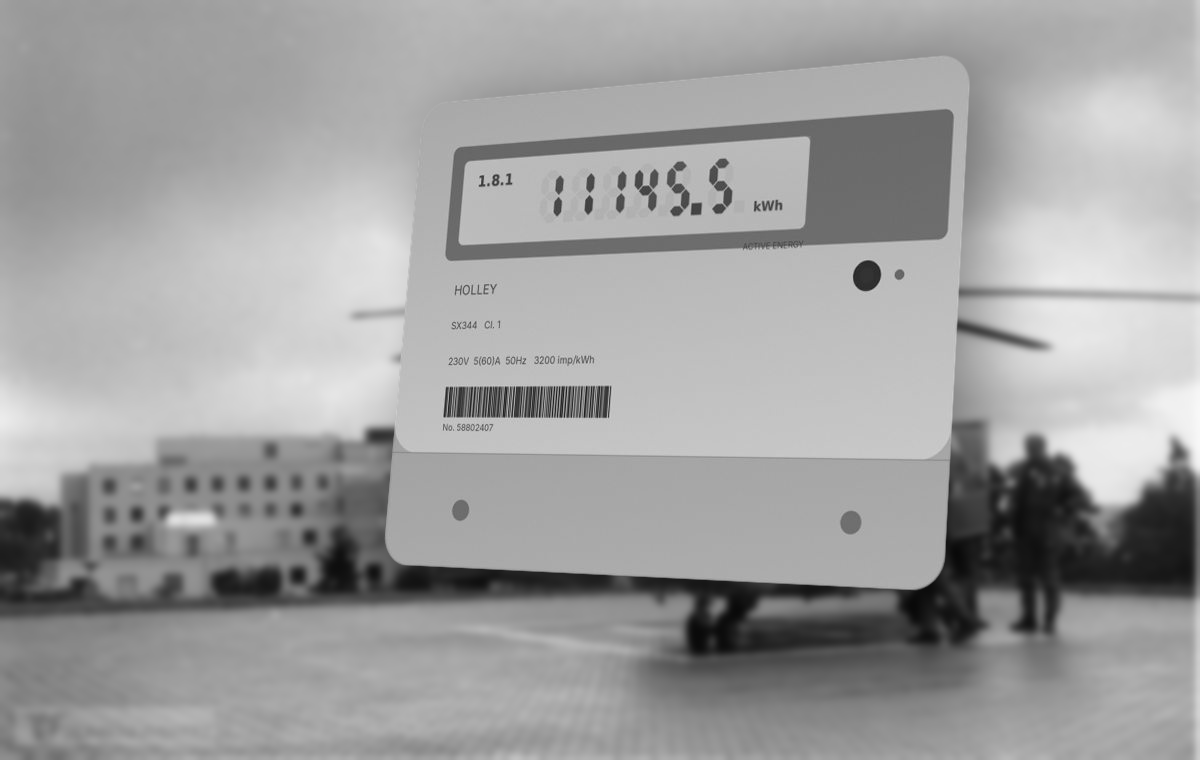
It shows value=11145.5 unit=kWh
